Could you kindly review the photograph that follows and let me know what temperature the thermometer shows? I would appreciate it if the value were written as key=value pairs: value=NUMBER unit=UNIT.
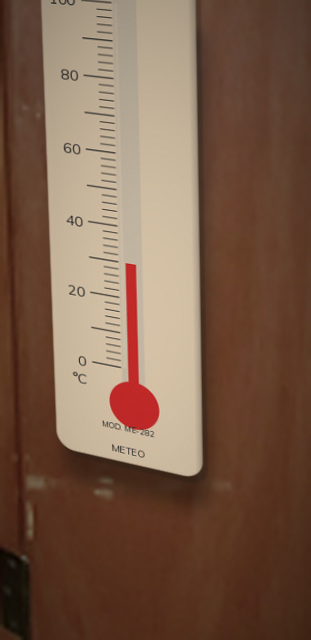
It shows value=30 unit=°C
